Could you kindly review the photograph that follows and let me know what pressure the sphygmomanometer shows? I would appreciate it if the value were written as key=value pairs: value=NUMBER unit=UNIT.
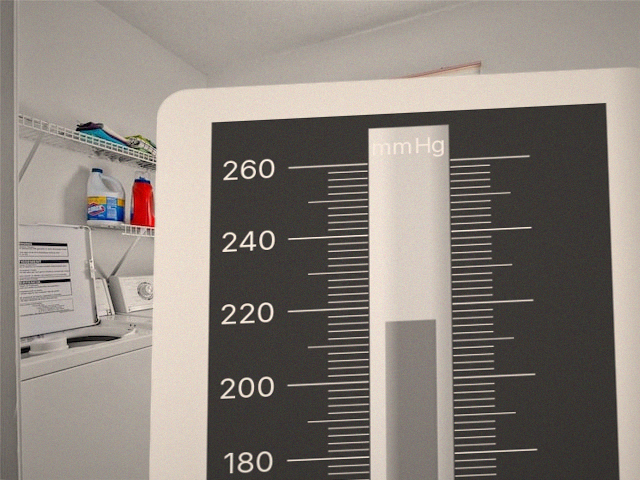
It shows value=216 unit=mmHg
